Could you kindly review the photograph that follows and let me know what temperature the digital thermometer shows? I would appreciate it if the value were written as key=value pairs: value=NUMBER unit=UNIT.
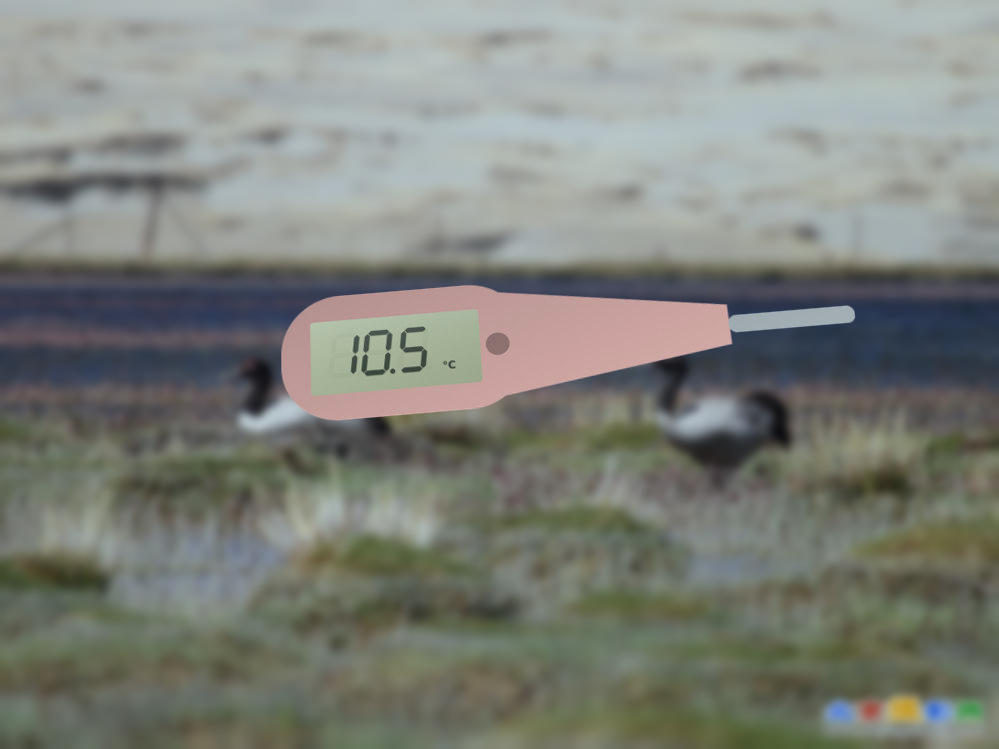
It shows value=10.5 unit=°C
